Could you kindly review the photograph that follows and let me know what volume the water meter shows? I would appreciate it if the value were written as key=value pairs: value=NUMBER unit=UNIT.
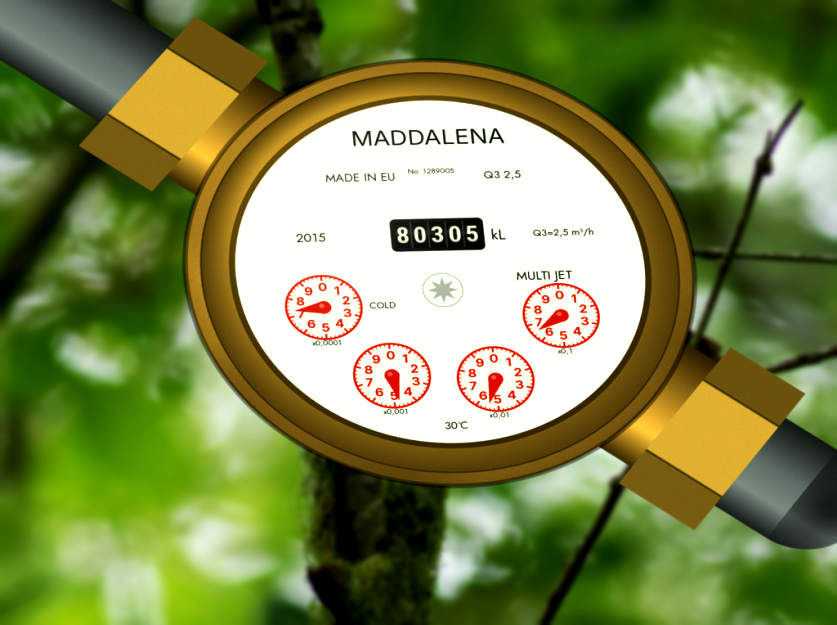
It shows value=80305.6547 unit=kL
